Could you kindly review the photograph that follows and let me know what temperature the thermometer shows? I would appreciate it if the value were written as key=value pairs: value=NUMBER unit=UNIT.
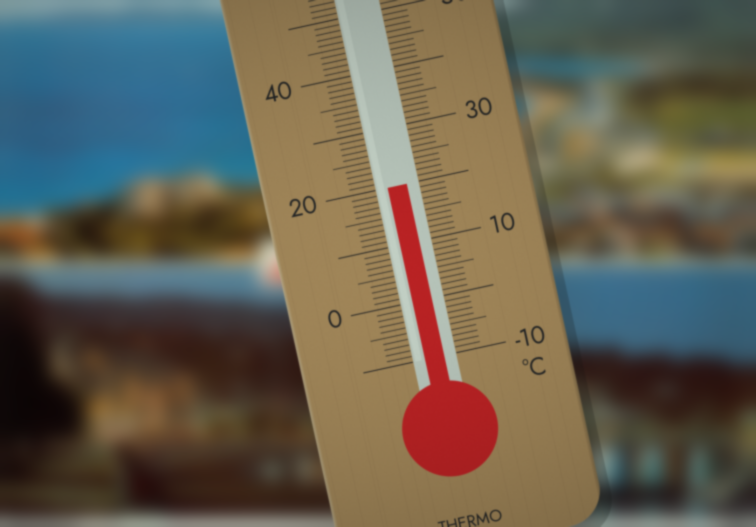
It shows value=20 unit=°C
